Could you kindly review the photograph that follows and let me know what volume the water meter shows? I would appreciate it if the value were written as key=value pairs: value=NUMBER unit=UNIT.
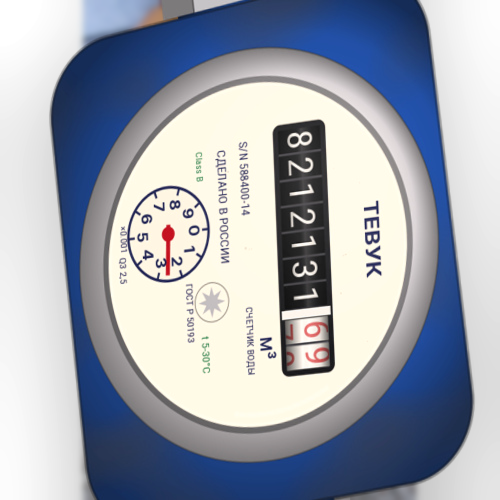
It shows value=8212131.692 unit=m³
